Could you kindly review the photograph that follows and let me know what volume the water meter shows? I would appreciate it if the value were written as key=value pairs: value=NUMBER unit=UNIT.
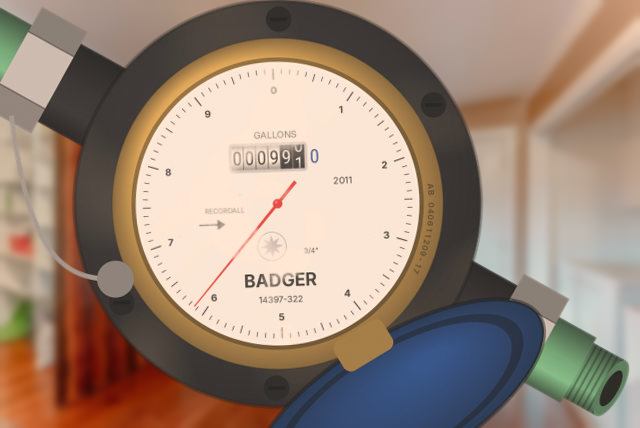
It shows value=9906.1 unit=gal
